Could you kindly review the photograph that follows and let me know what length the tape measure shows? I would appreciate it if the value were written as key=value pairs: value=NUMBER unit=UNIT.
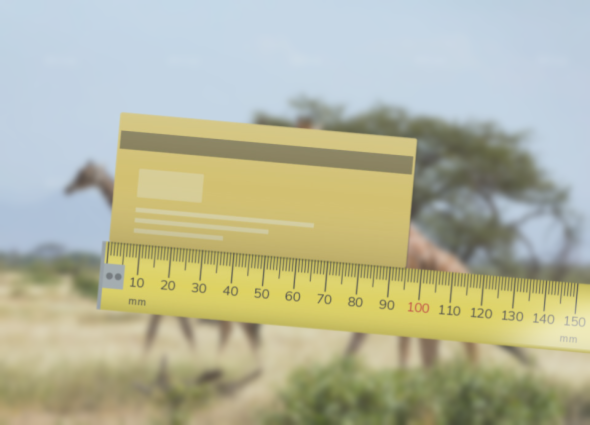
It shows value=95 unit=mm
